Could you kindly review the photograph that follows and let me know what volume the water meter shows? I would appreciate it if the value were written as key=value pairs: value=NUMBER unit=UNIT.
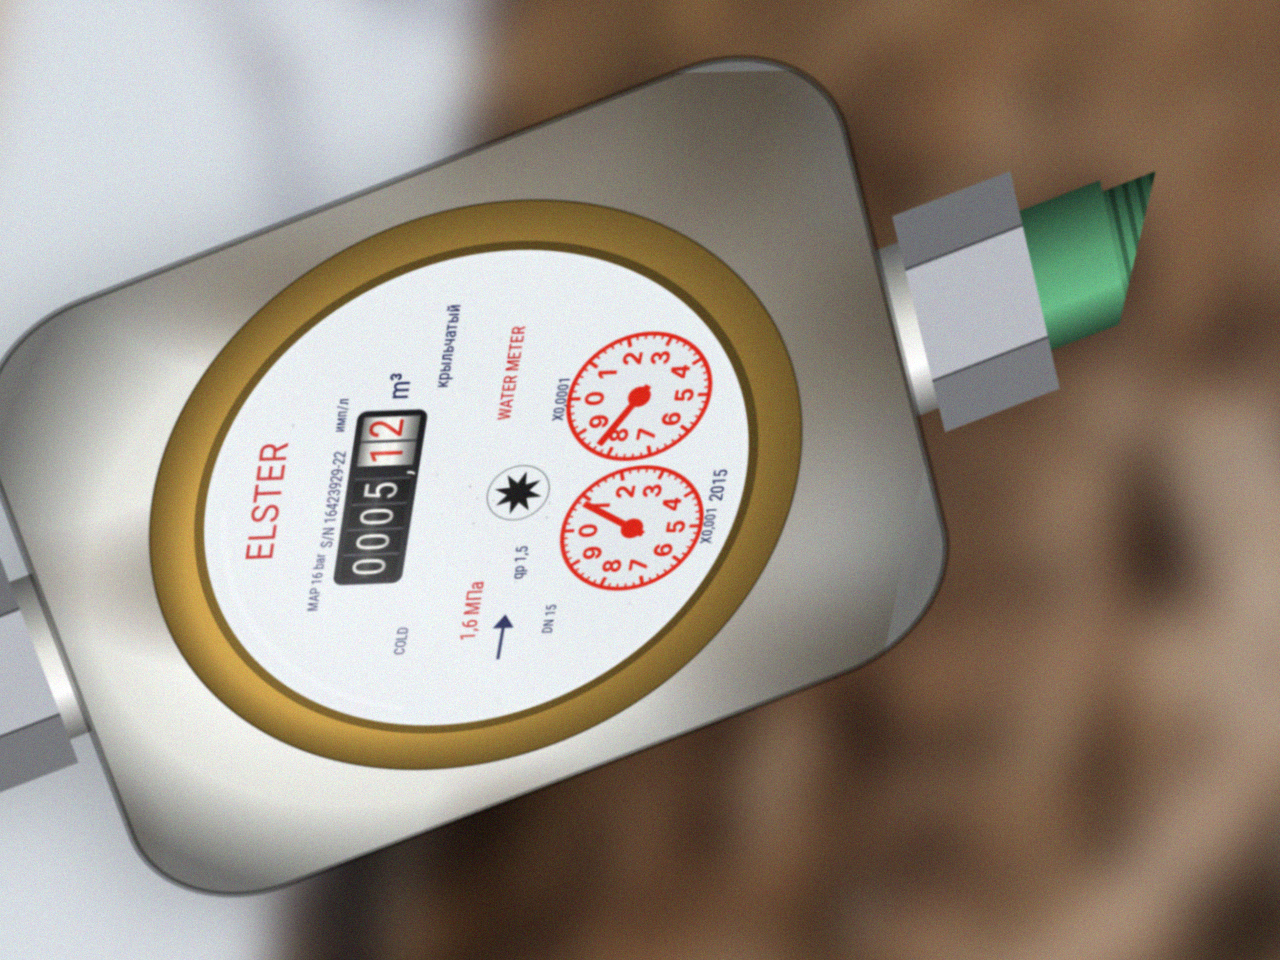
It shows value=5.1208 unit=m³
